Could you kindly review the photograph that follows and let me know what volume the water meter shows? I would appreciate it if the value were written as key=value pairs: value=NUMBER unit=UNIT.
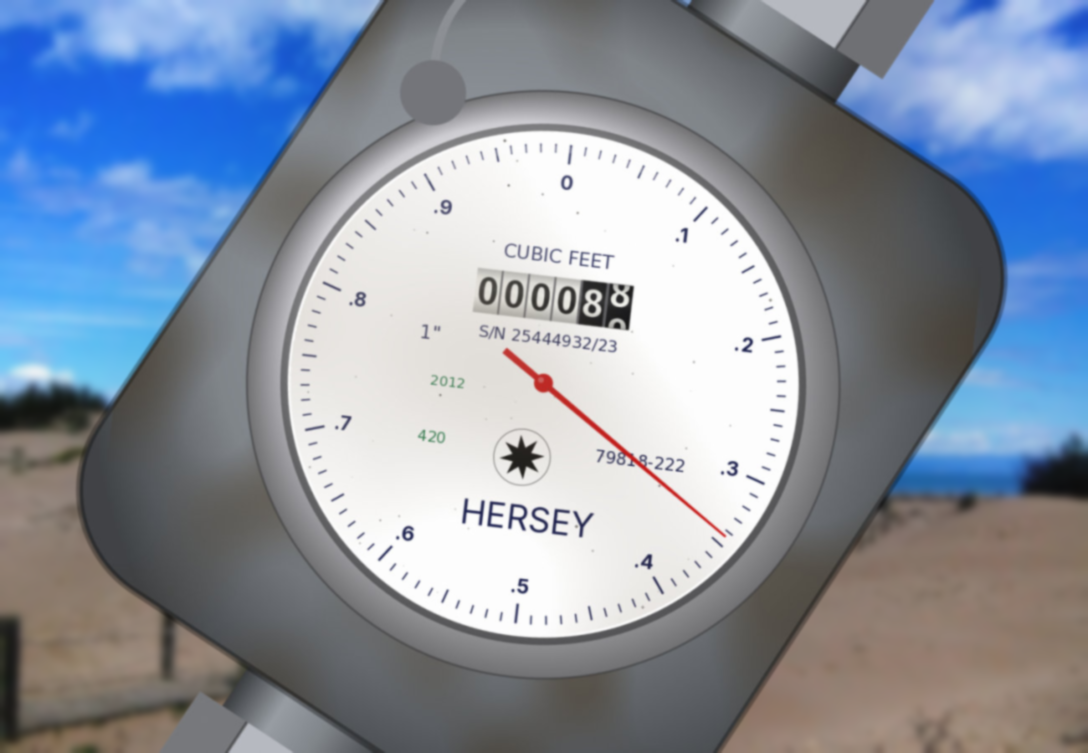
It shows value=88.34 unit=ft³
